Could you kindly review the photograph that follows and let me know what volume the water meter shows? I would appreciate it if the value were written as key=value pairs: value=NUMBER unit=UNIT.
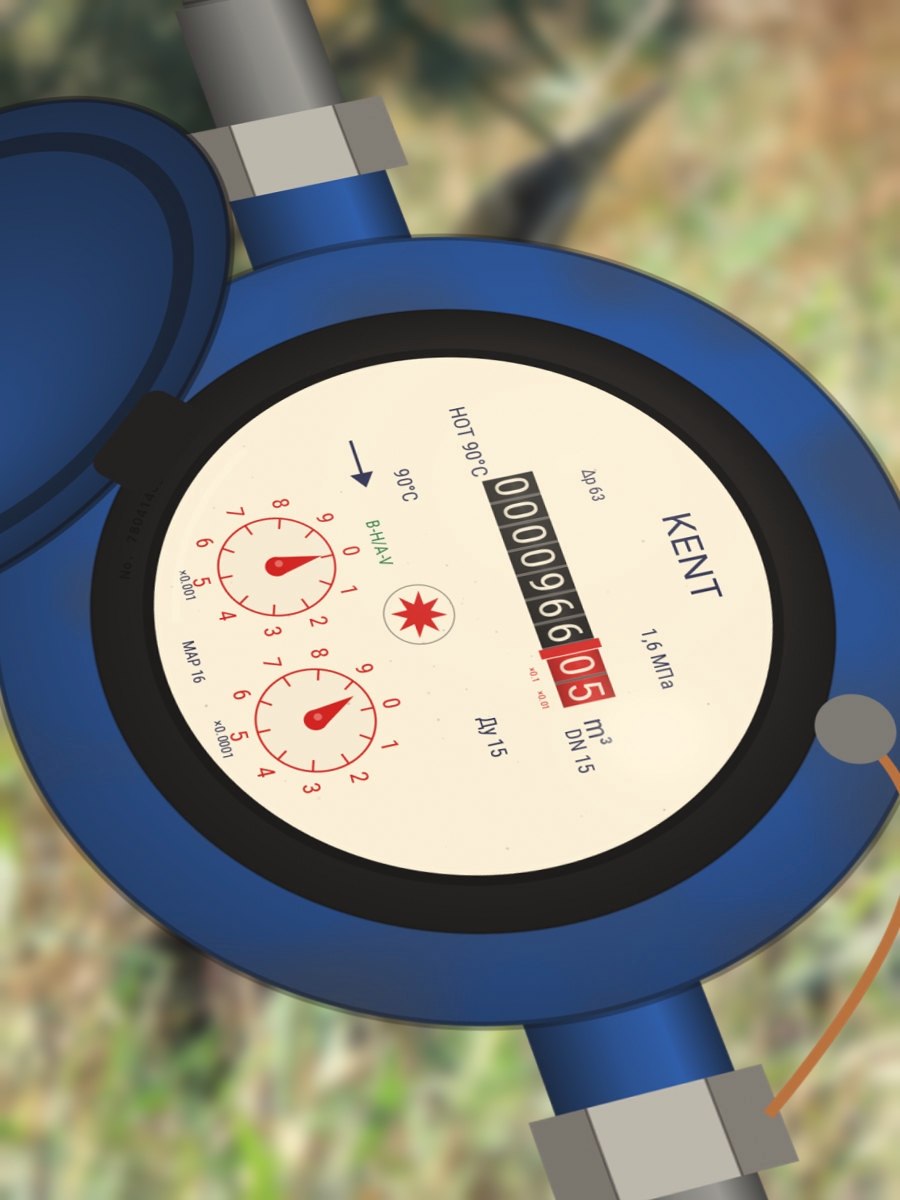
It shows value=966.0499 unit=m³
